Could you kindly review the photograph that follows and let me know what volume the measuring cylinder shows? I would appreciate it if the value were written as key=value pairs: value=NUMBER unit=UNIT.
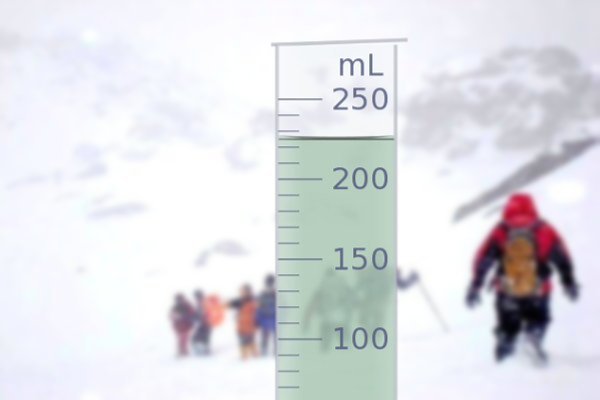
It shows value=225 unit=mL
